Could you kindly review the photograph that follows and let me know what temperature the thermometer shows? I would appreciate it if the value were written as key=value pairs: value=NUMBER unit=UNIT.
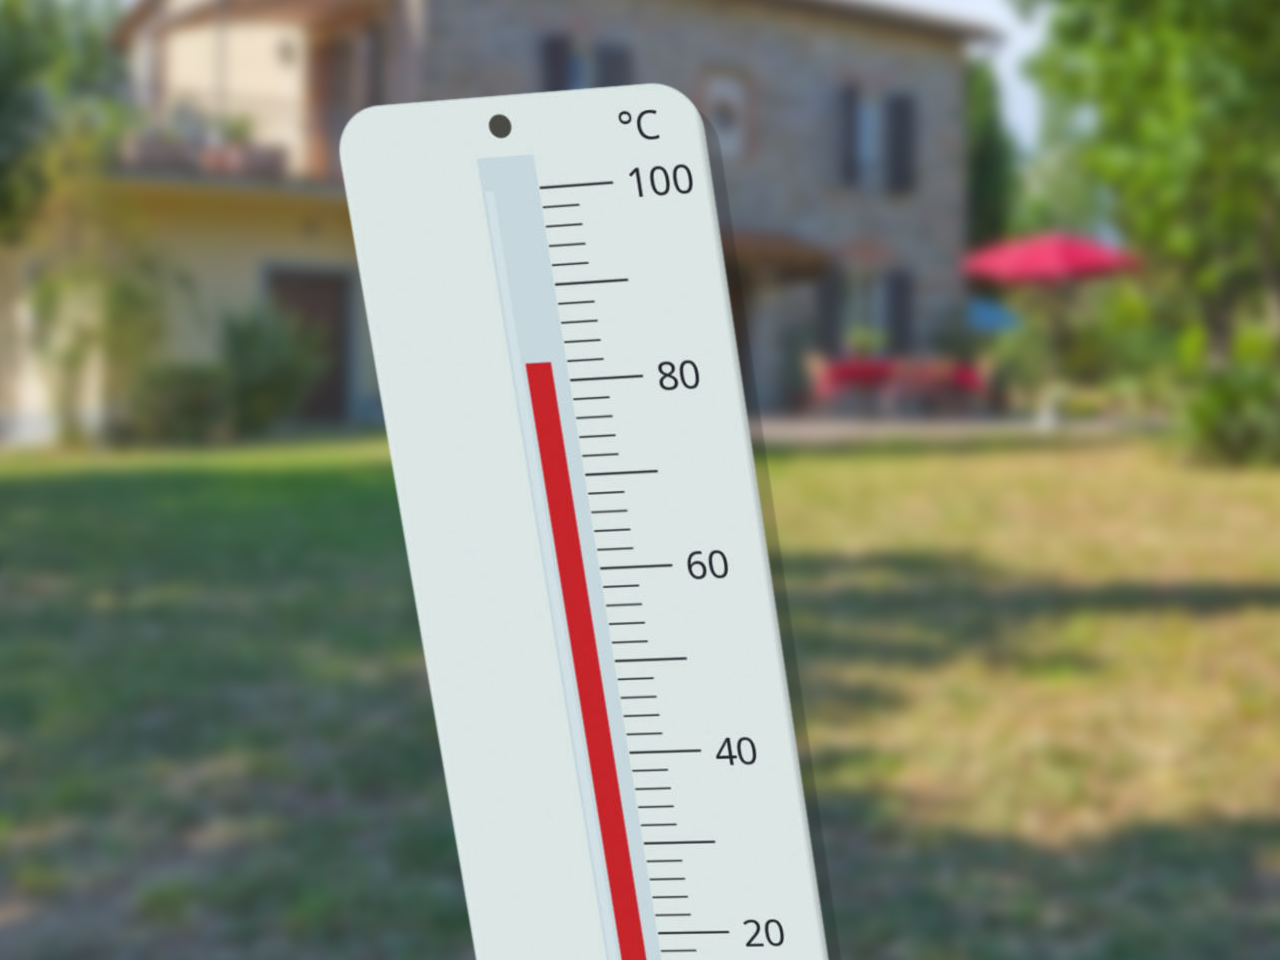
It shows value=82 unit=°C
